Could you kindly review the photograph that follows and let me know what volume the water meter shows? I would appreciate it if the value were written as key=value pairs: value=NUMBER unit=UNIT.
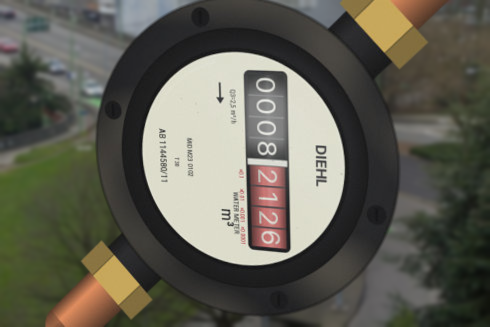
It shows value=8.2126 unit=m³
